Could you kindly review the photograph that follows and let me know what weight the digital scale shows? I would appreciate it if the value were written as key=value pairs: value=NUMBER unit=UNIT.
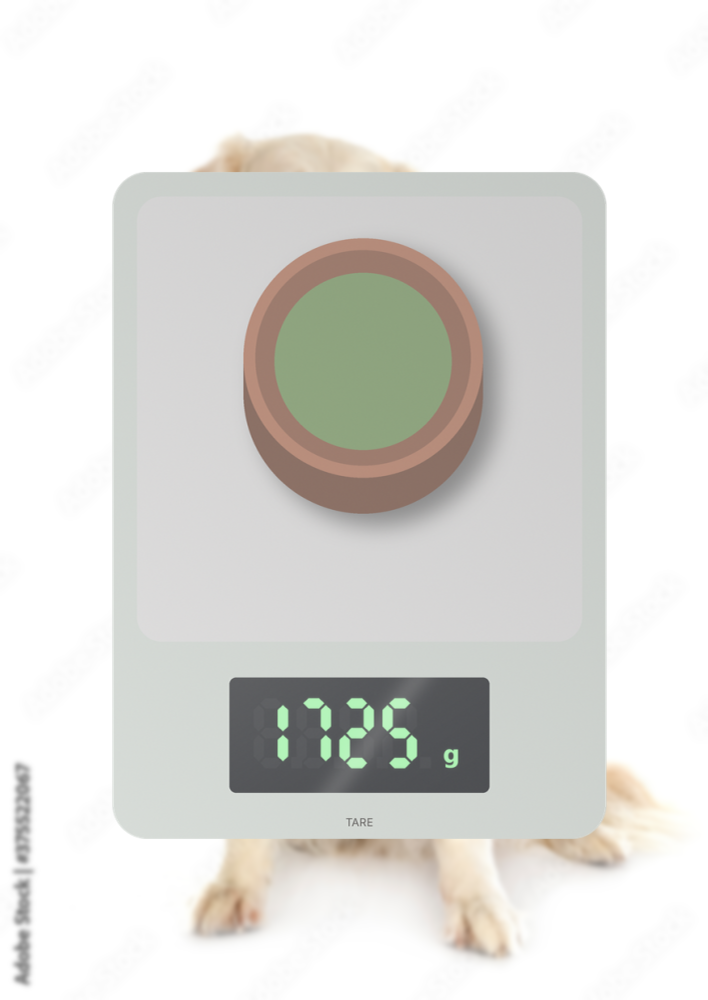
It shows value=1725 unit=g
